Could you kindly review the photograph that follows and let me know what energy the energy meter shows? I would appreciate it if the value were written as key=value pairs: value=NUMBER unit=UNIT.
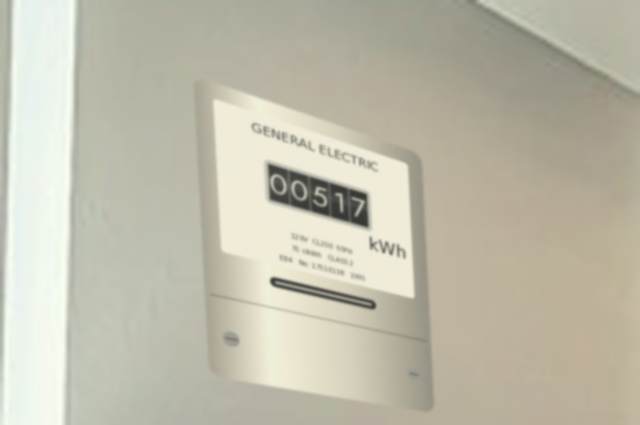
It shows value=517 unit=kWh
